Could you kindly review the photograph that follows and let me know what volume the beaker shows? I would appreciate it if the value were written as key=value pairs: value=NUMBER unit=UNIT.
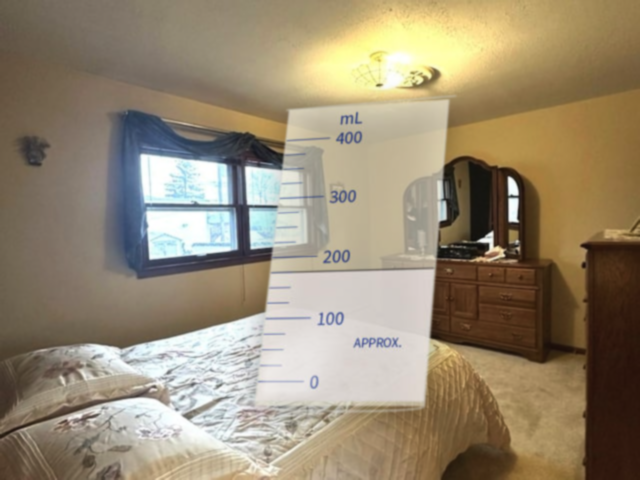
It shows value=175 unit=mL
